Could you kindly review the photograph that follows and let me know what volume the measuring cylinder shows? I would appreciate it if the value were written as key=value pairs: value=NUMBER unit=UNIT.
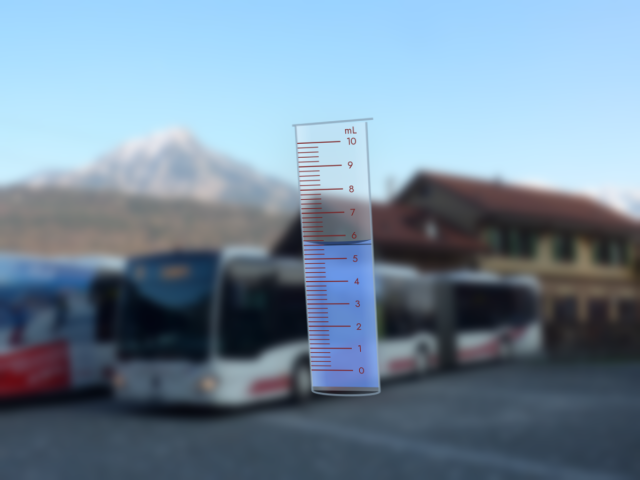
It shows value=5.6 unit=mL
